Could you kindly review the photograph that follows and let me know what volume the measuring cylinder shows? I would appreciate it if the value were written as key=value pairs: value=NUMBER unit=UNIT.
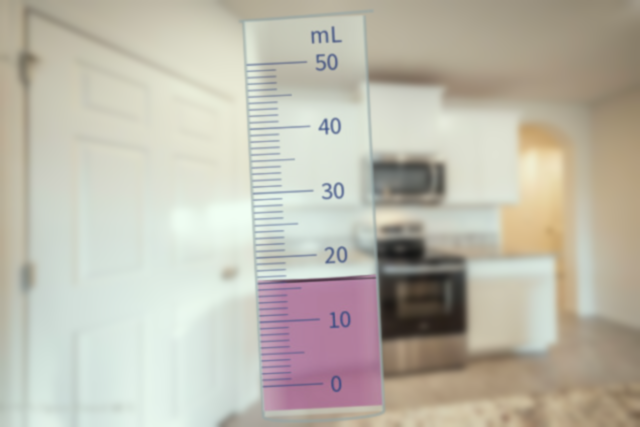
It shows value=16 unit=mL
